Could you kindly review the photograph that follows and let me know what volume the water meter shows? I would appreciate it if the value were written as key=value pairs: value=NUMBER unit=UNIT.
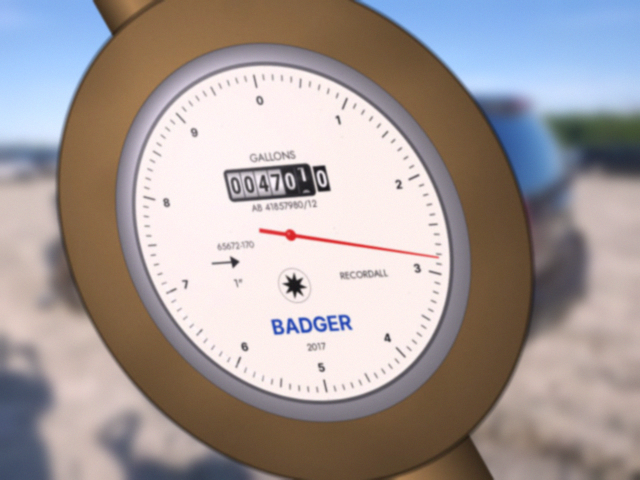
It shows value=47012.8 unit=gal
